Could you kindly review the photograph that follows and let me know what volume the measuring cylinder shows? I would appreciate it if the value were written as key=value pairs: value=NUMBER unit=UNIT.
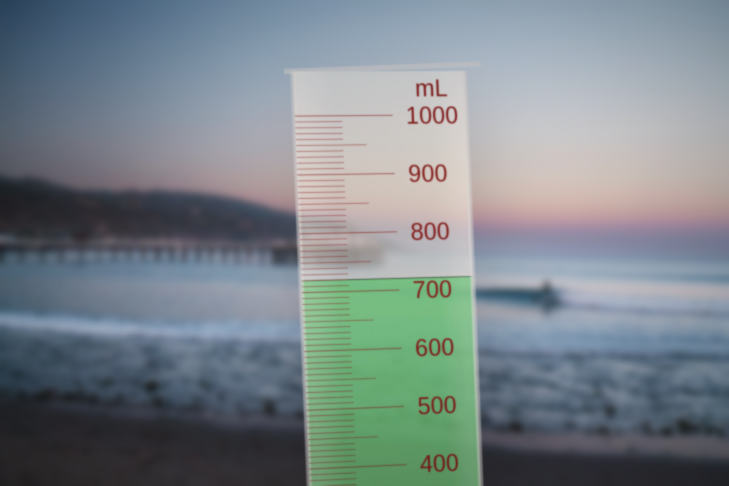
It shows value=720 unit=mL
